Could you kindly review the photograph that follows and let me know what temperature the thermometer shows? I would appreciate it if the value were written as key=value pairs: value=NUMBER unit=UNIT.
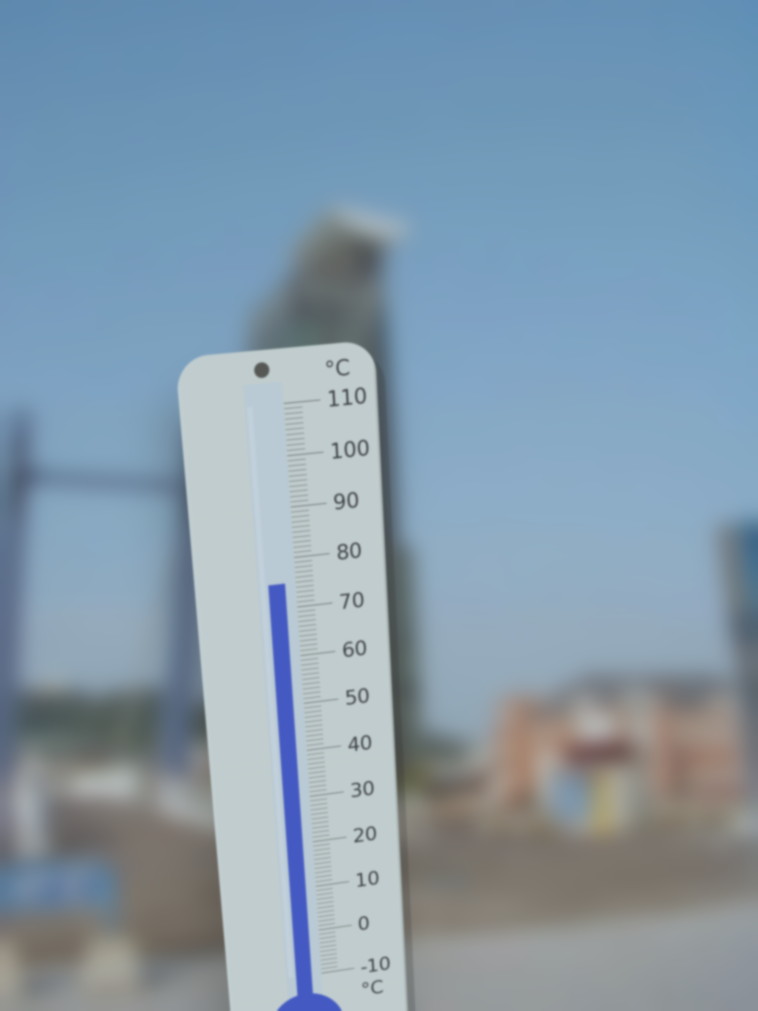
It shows value=75 unit=°C
